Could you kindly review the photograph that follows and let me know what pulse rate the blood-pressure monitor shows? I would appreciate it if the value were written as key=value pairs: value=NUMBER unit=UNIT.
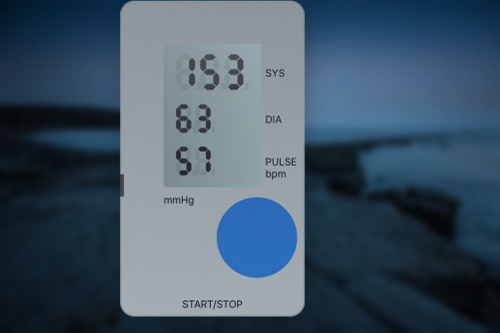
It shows value=57 unit=bpm
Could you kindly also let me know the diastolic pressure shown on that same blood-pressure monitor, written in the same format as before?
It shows value=63 unit=mmHg
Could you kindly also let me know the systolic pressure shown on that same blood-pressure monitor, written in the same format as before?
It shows value=153 unit=mmHg
